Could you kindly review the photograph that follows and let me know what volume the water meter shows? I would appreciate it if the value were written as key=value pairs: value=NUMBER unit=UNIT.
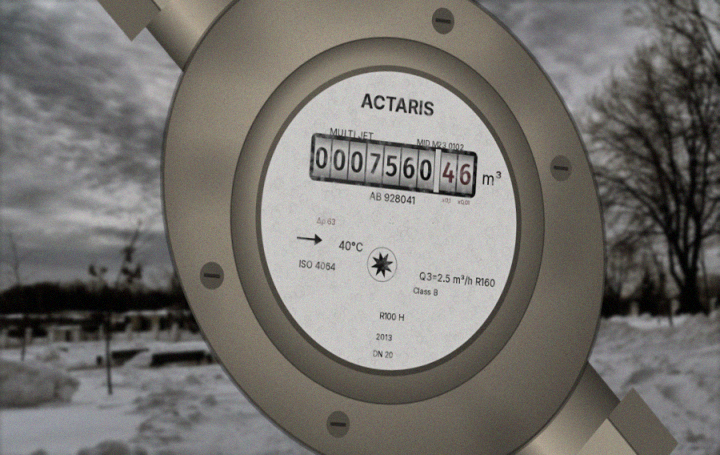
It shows value=7560.46 unit=m³
